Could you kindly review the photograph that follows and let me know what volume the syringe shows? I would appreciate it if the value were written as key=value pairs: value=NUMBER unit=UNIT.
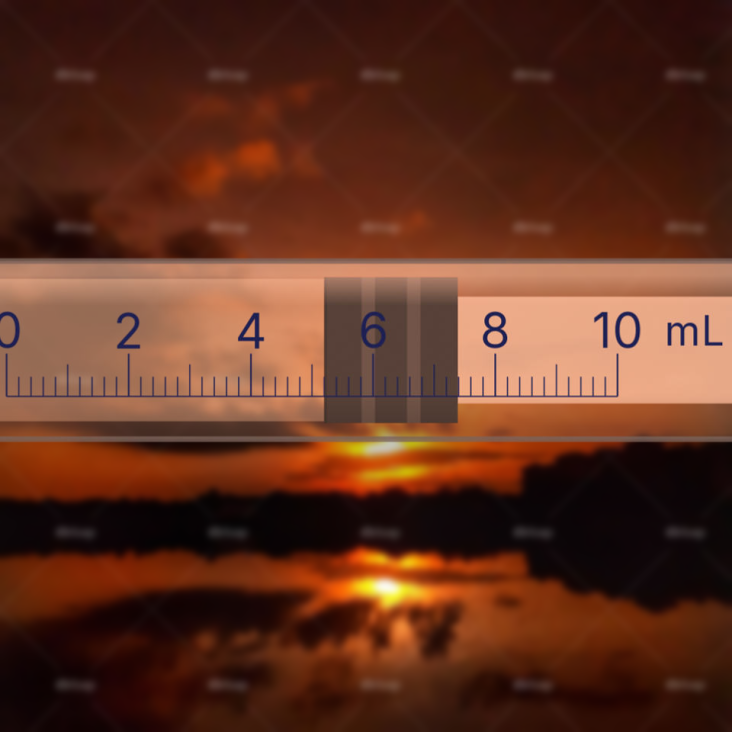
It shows value=5.2 unit=mL
